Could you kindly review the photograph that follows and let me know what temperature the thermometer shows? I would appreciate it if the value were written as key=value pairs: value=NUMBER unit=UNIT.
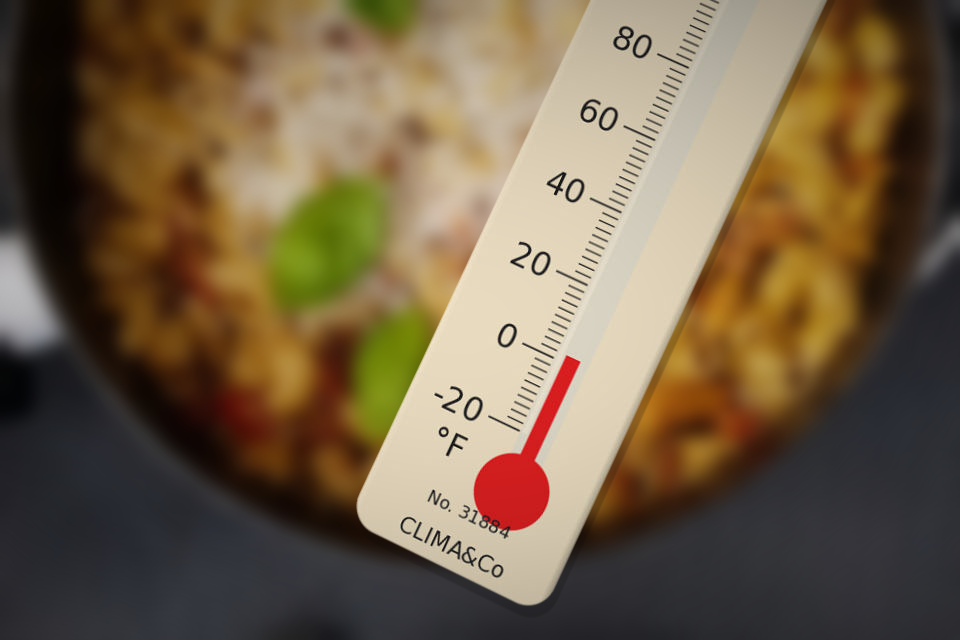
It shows value=2 unit=°F
